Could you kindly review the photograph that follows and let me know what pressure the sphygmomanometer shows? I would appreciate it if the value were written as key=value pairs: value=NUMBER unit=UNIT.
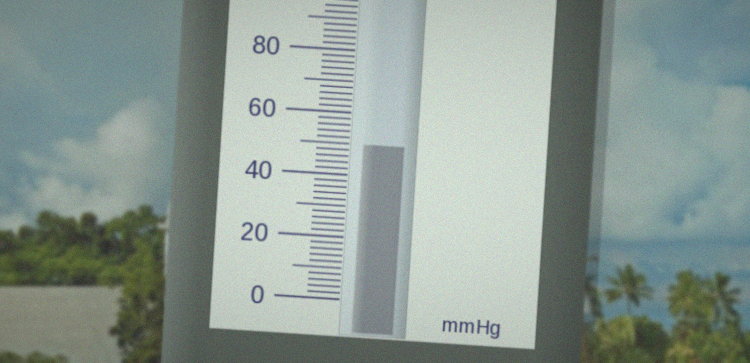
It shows value=50 unit=mmHg
